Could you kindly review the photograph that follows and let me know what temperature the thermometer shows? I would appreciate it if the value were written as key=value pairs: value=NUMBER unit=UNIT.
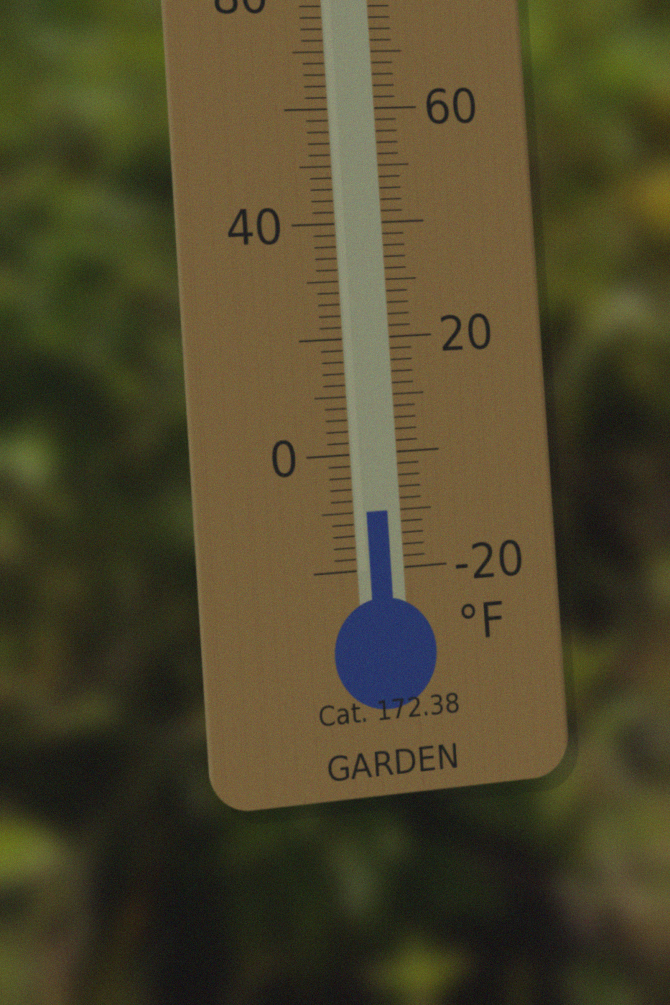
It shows value=-10 unit=°F
